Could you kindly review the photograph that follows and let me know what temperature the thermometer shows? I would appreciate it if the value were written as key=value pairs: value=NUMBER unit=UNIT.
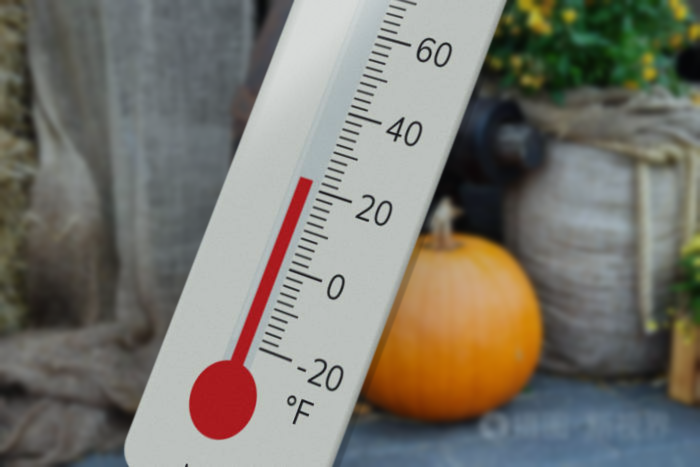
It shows value=22 unit=°F
